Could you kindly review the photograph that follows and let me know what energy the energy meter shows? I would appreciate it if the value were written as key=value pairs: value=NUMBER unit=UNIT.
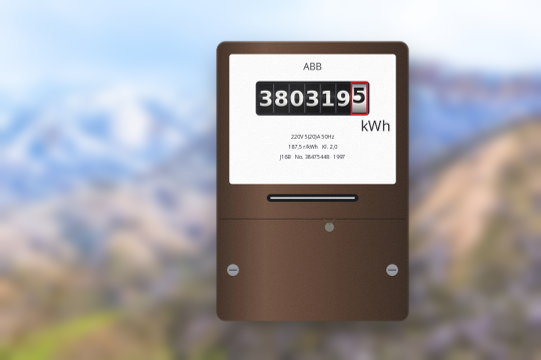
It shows value=380319.5 unit=kWh
